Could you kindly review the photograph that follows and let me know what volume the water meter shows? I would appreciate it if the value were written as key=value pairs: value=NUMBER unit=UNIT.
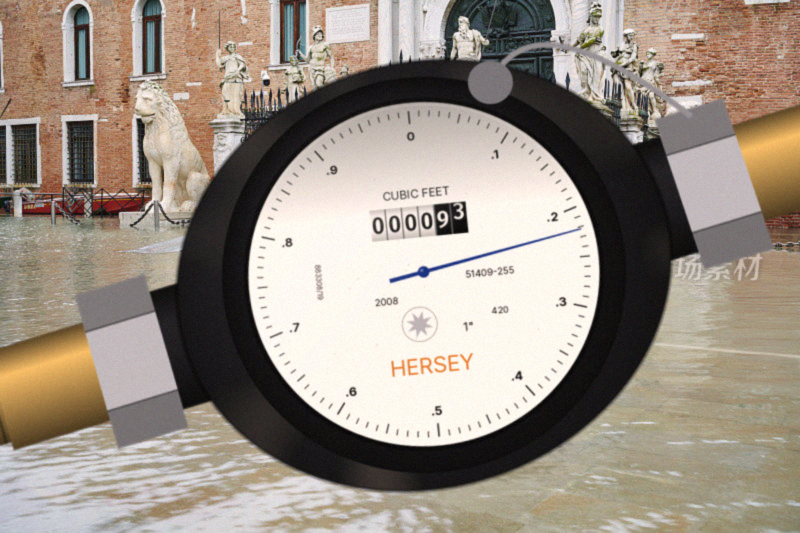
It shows value=93.22 unit=ft³
